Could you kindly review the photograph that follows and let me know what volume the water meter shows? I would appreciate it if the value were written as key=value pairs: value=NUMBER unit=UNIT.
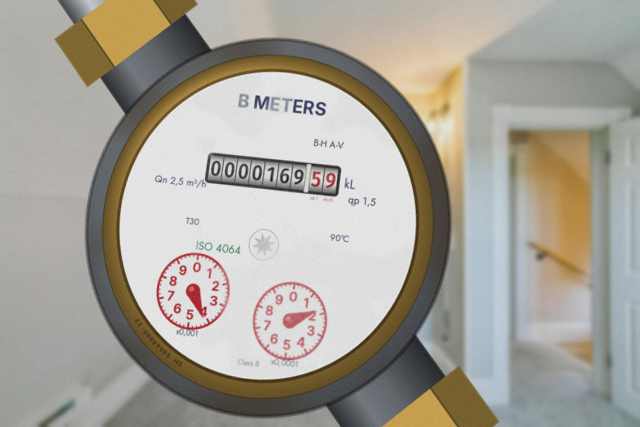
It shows value=169.5941 unit=kL
